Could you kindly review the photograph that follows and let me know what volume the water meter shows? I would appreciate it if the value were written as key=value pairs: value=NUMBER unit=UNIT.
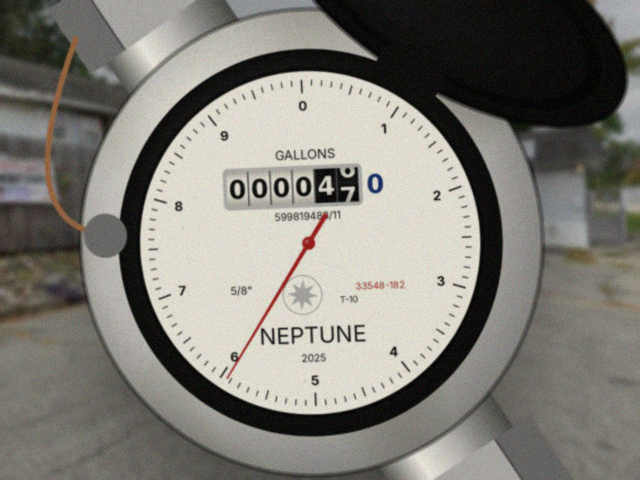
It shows value=465.9 unit=gal
